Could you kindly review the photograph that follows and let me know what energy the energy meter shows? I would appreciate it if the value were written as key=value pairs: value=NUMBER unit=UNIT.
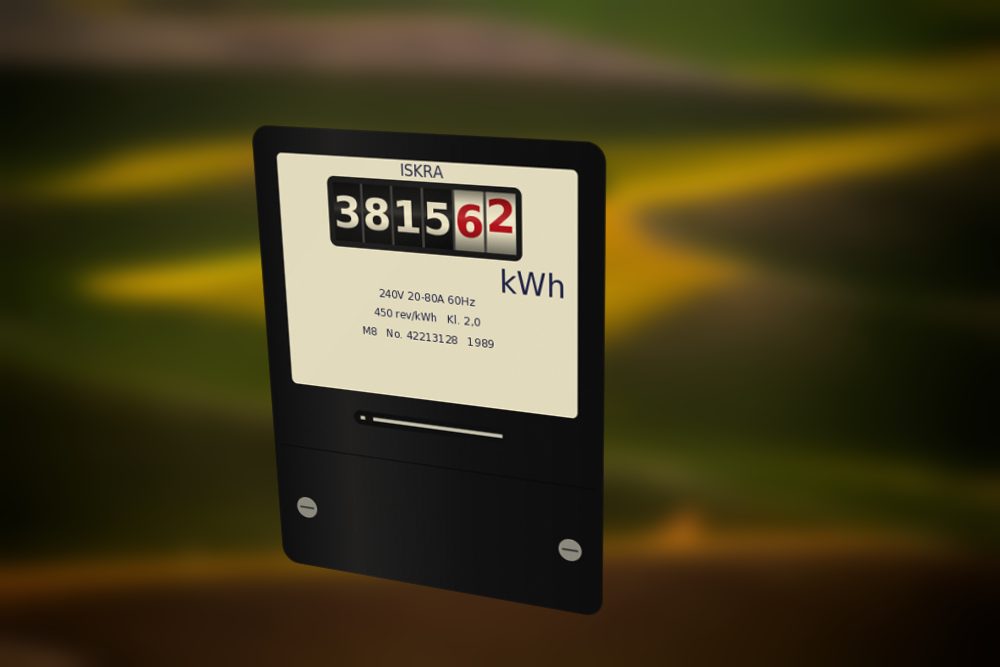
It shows value=3815.62 unit=kWh
